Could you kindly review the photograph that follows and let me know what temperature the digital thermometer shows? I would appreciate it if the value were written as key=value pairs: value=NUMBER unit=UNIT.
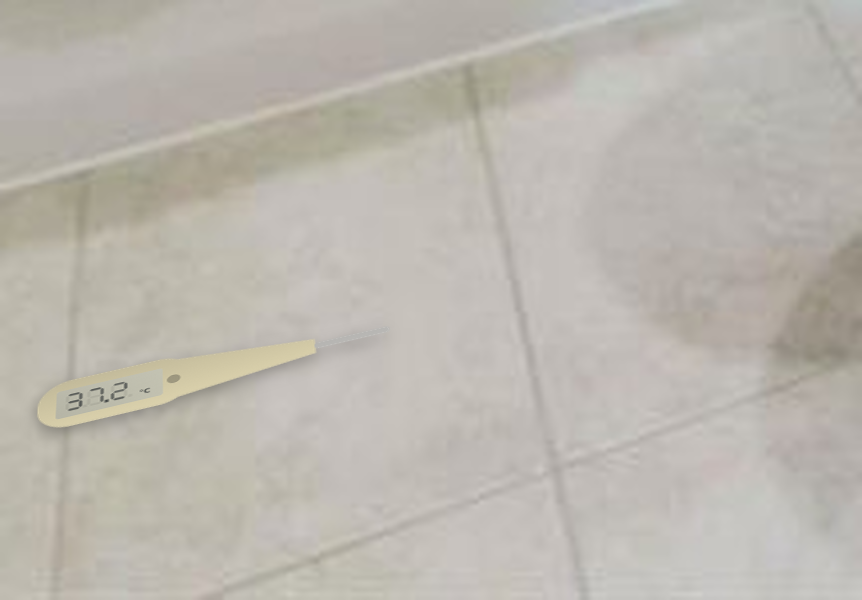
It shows value=37.2 unit=°C
